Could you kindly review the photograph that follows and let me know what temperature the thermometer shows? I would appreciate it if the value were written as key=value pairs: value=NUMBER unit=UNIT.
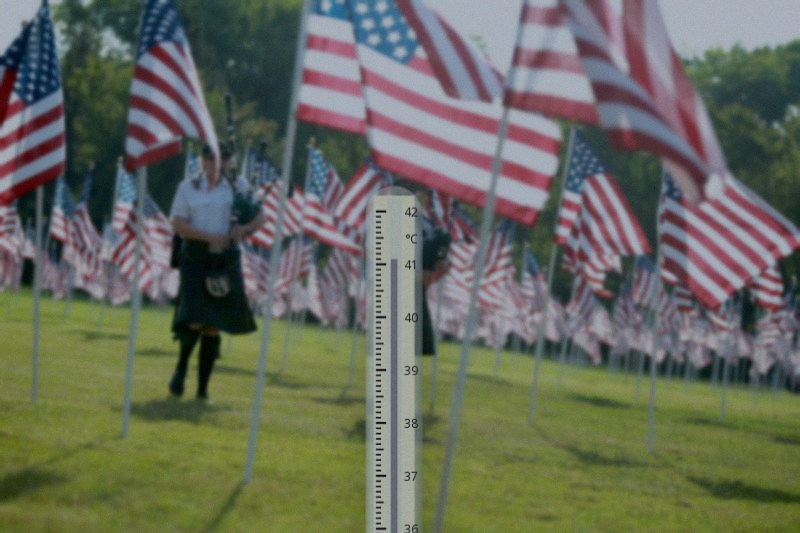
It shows value=41.1 unit=°C
